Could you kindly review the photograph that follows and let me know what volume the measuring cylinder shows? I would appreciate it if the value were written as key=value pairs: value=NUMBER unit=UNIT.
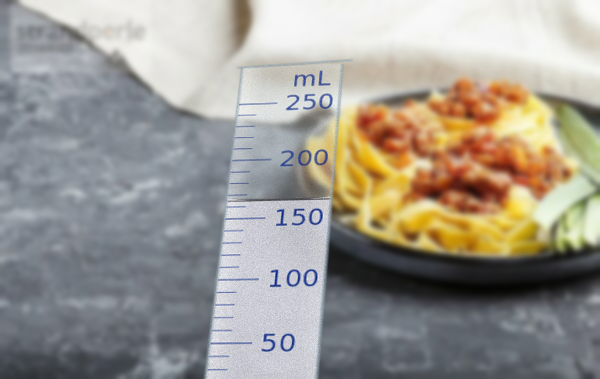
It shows value=165 unit=mL
